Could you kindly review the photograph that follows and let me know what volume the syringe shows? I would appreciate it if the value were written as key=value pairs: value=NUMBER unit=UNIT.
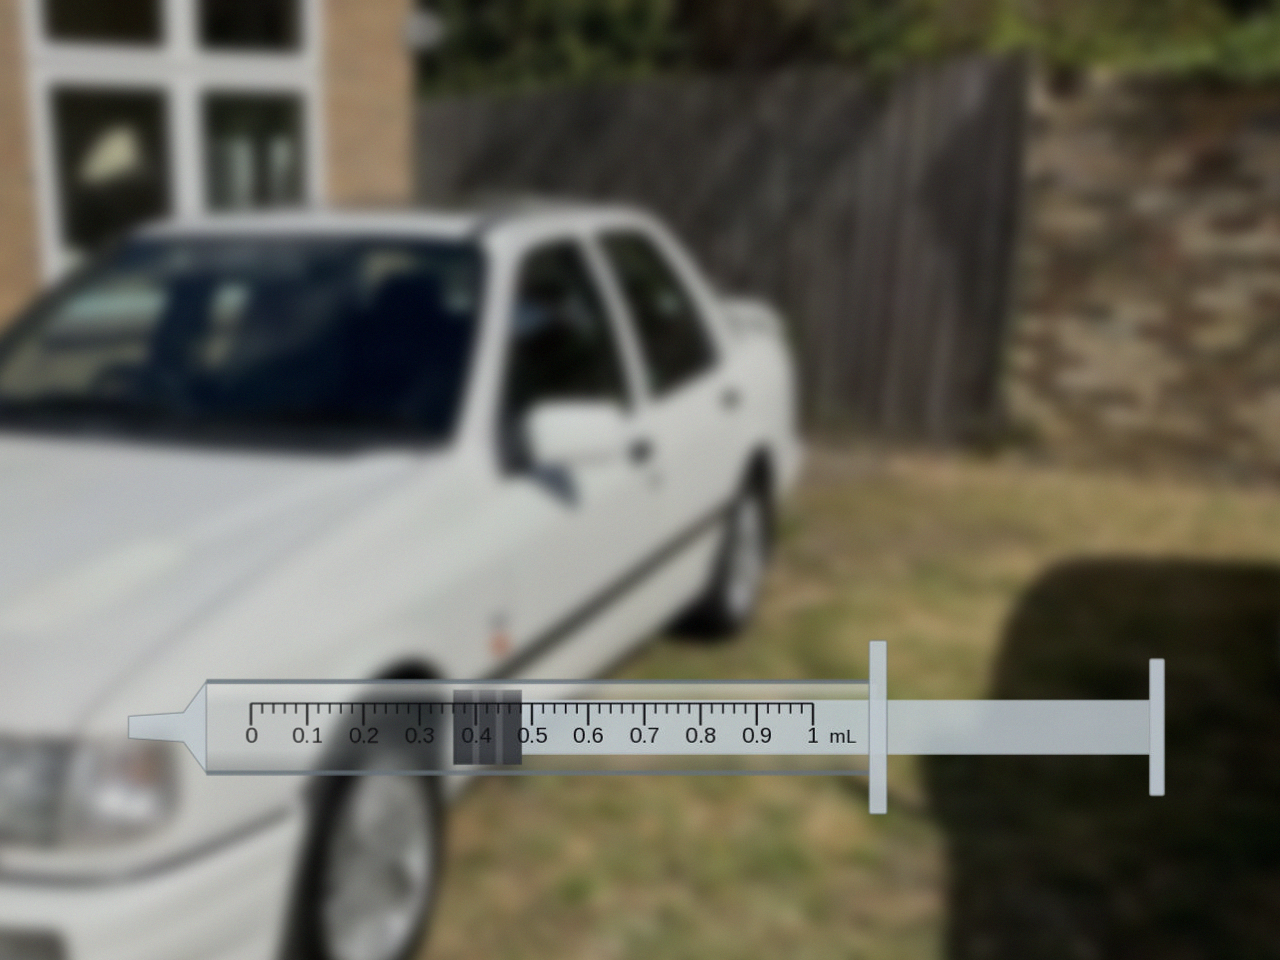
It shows value=0.36 unit=mL
